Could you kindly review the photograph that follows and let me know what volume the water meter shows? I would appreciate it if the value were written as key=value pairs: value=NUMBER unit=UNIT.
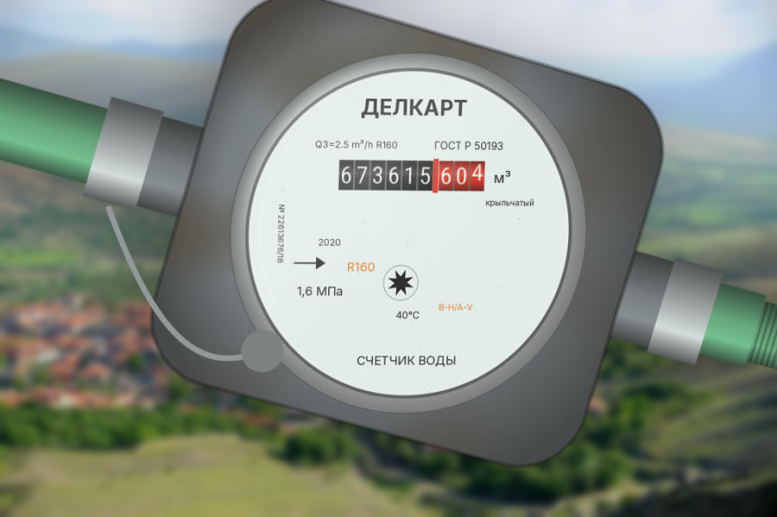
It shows value=673615.604 unit=m³
